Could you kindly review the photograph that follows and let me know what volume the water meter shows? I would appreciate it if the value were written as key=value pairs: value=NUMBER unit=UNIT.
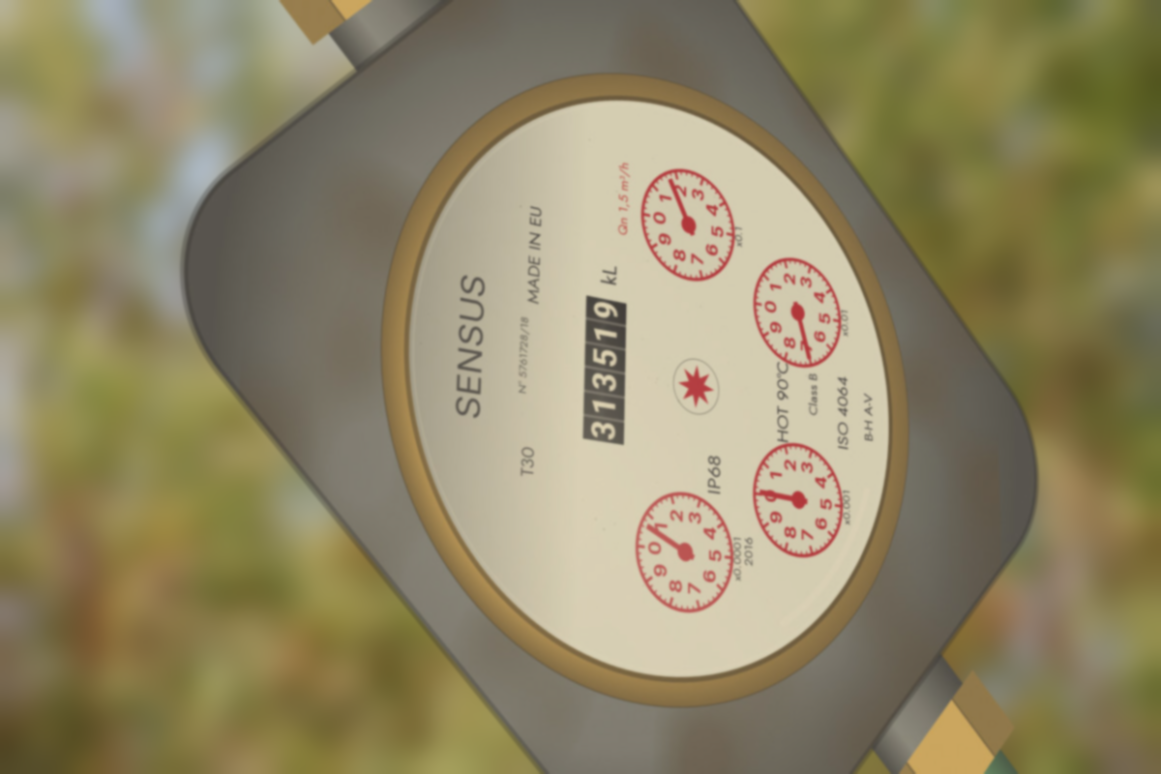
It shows value=313519.1700 unit=kL
